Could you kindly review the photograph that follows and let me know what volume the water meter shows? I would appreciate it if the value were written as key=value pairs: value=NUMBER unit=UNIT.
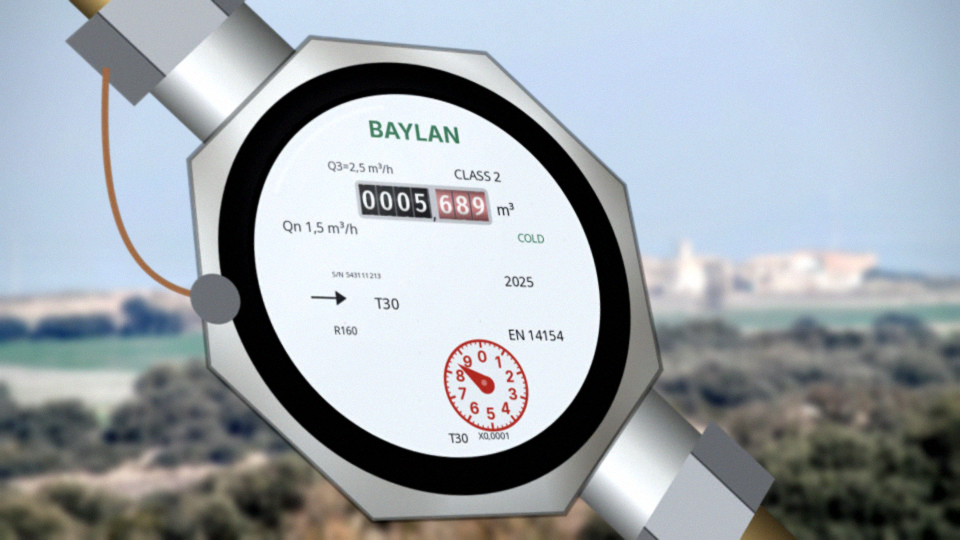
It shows value=5.6898 unit=m³
